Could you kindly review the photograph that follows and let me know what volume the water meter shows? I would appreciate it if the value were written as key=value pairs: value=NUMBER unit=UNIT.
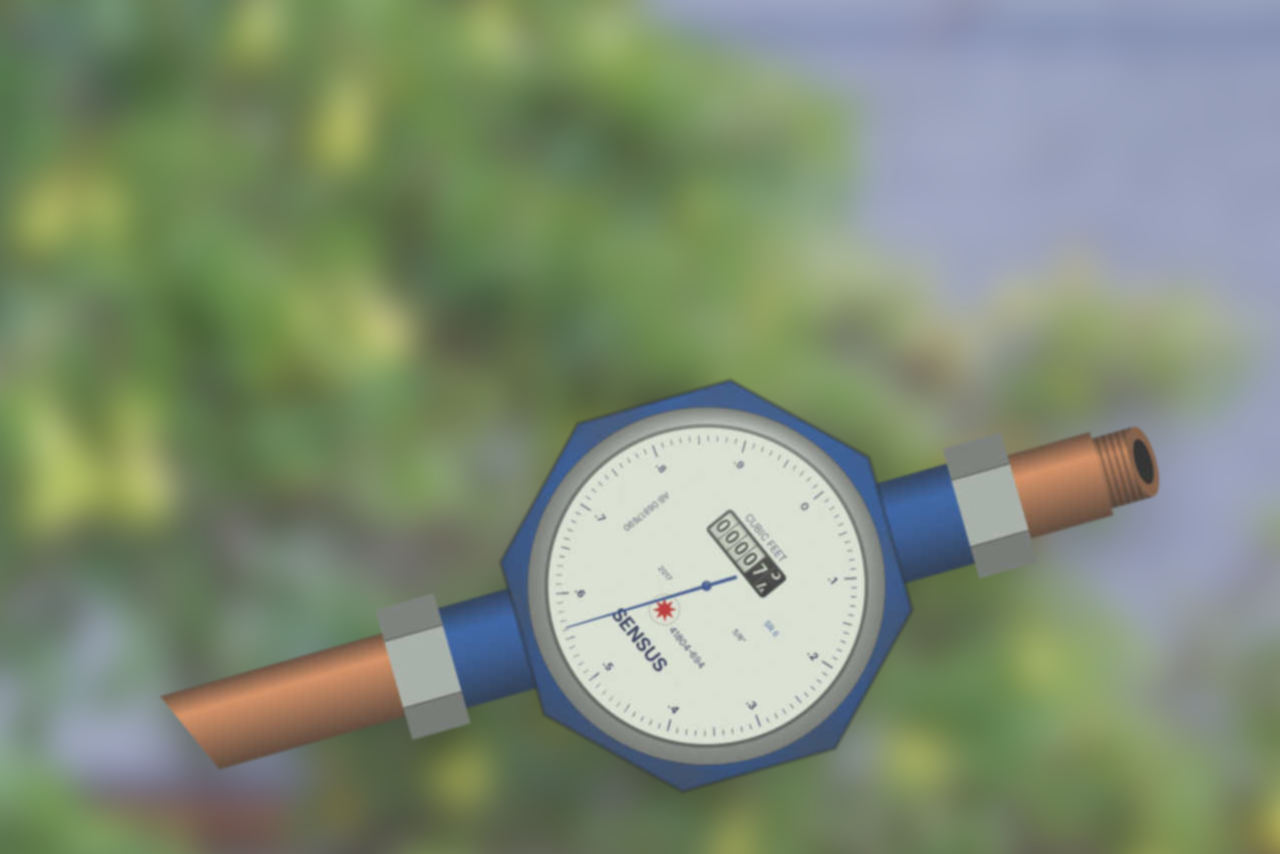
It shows value=73.56 unit=ft³
